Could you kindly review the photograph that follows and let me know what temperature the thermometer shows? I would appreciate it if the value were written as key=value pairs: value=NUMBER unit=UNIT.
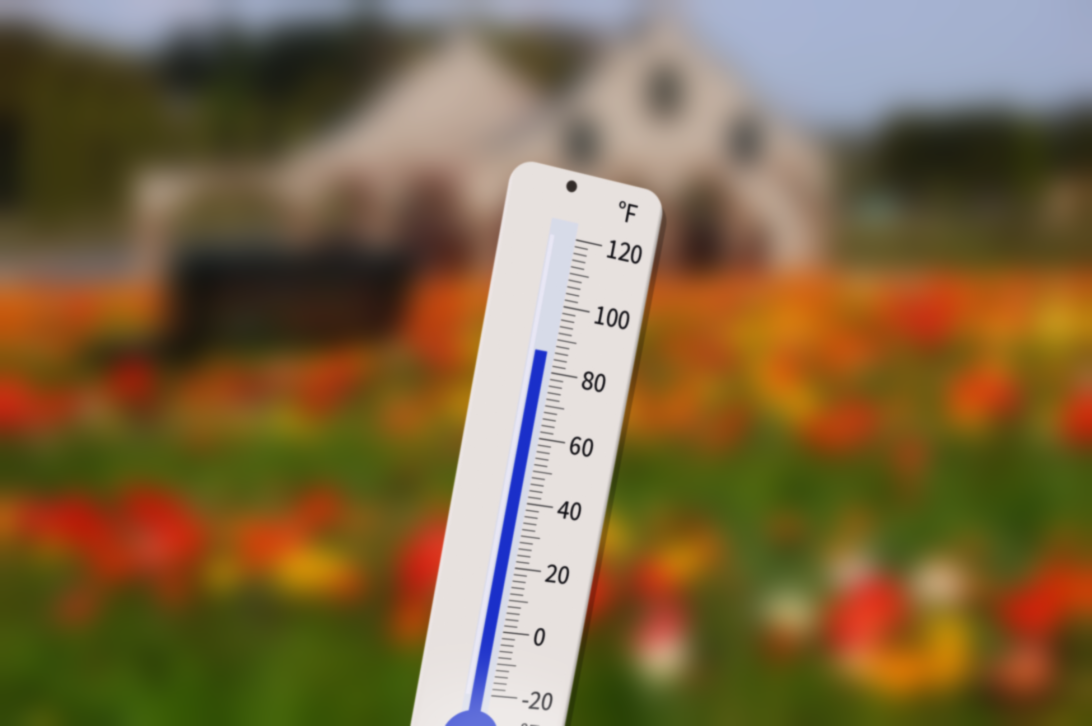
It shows value=86 unit=°F
